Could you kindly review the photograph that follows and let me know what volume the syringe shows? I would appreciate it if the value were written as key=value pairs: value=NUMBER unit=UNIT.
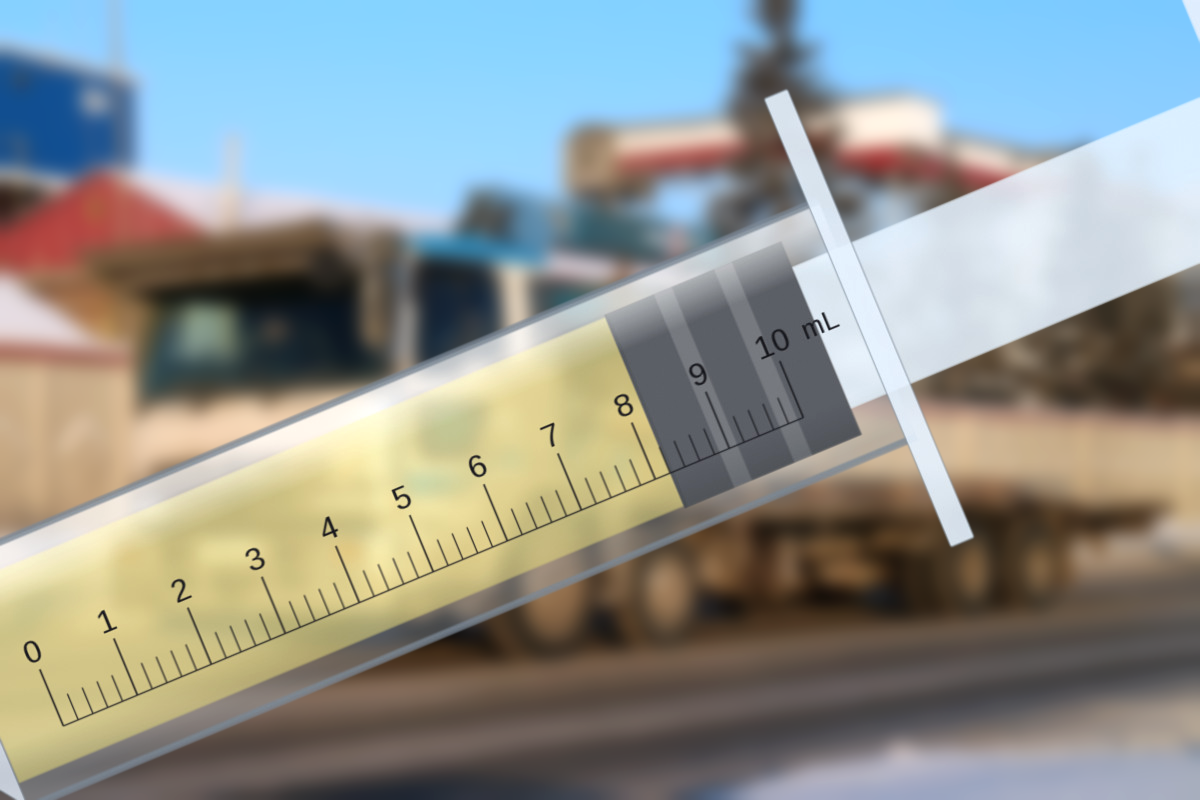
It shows value=8.2 unit=mL
